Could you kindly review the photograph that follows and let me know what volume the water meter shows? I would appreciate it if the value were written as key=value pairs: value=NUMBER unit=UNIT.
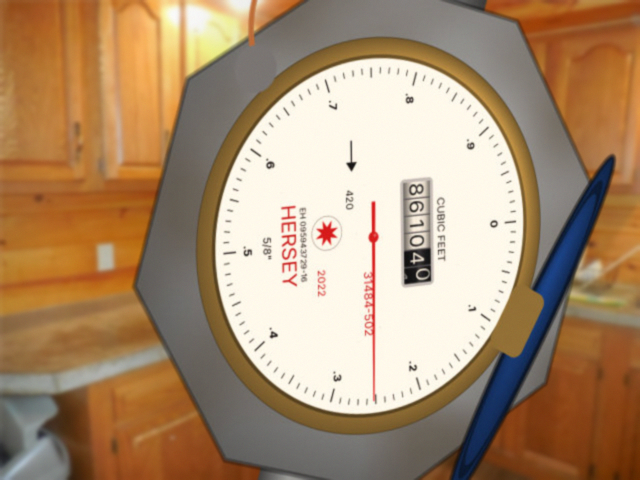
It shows value=861040.25 unit=ft³
